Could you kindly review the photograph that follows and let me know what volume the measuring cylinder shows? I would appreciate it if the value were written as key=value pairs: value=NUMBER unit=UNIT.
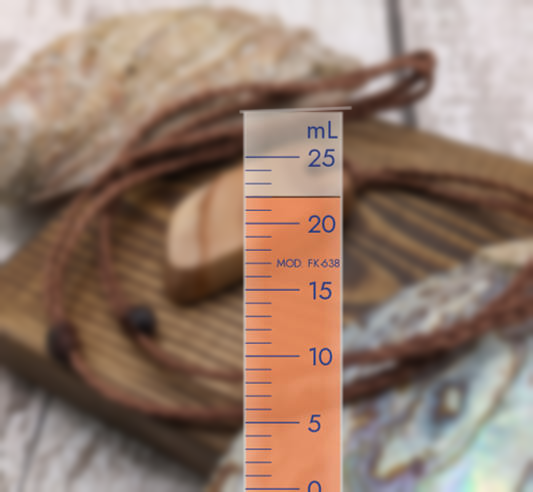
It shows value=22 unit=mL
